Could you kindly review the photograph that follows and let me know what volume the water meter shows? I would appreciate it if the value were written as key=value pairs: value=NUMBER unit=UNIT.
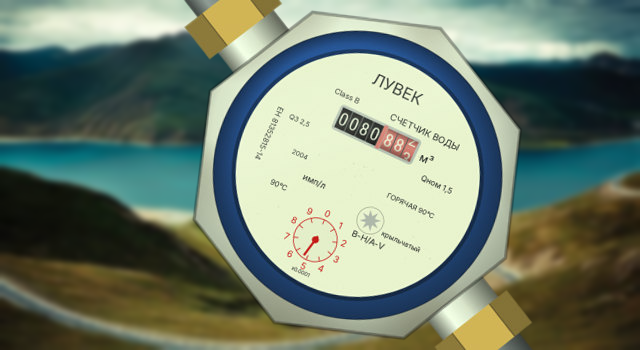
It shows value=80.8825 unit=m³
